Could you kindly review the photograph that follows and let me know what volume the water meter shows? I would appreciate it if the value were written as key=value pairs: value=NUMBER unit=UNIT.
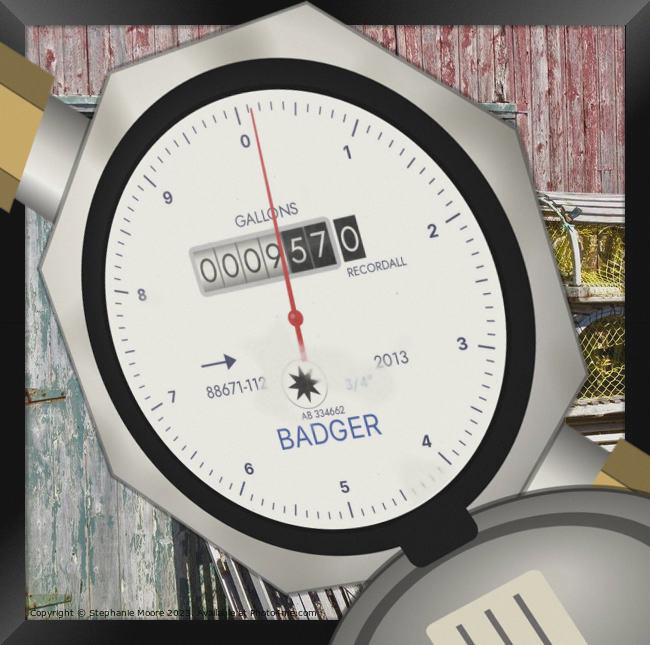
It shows value=9570.1 unit=gal
